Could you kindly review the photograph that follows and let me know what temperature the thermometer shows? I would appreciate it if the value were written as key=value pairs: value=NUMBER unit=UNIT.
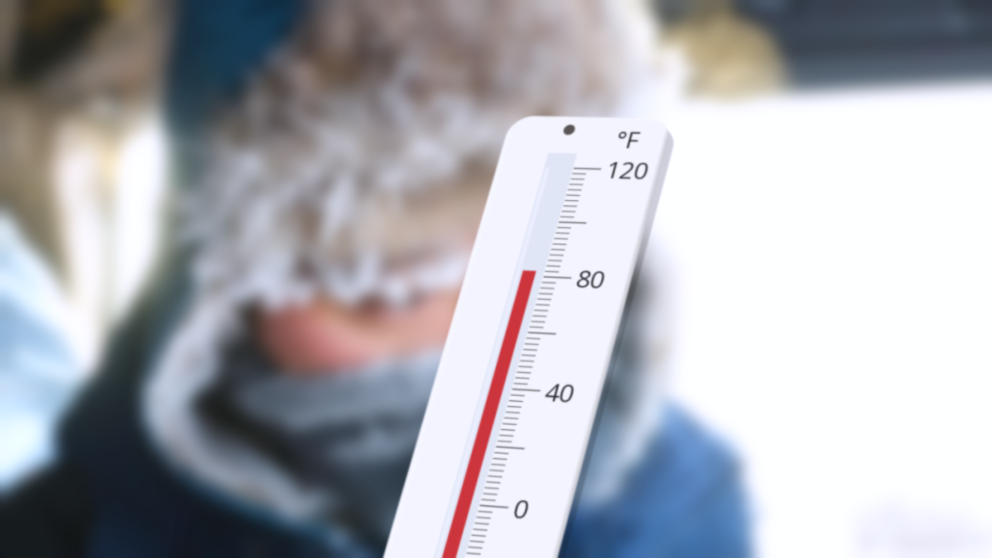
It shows value=82 unit=°F
